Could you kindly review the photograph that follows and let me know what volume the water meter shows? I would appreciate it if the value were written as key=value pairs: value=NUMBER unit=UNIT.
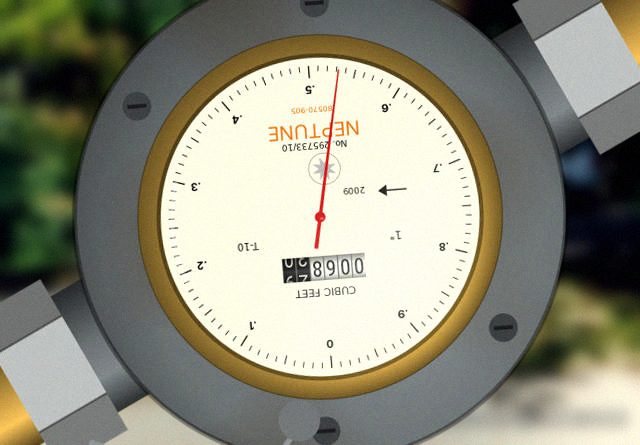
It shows value=6829.53 unit=ft³
